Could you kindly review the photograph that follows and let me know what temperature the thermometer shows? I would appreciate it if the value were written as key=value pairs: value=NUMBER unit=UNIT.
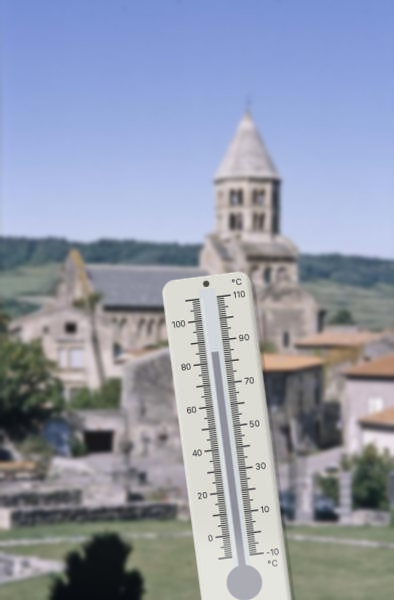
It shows value=85 unit=°C
